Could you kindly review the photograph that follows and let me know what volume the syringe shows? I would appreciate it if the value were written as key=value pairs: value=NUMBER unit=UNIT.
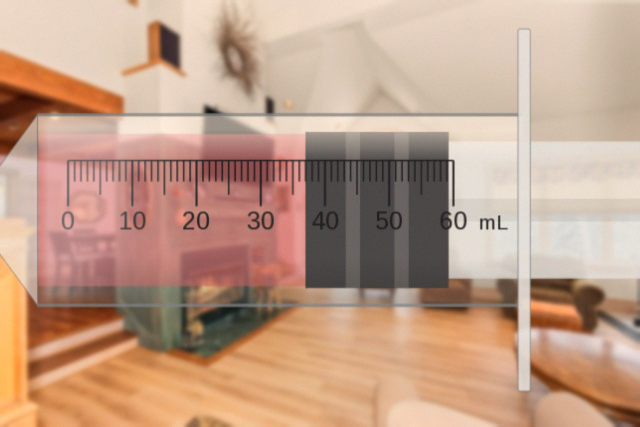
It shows value=37 unit=mL
